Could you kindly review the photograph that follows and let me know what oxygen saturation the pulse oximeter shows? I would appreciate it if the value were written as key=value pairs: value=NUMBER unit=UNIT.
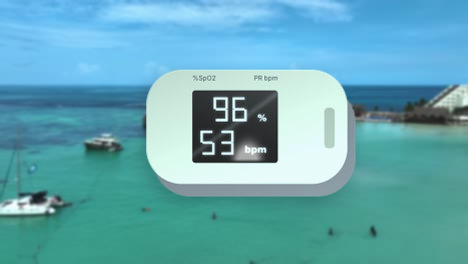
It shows value=96 unit=%
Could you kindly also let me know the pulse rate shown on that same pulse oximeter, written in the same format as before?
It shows value=53 unit=bpm
